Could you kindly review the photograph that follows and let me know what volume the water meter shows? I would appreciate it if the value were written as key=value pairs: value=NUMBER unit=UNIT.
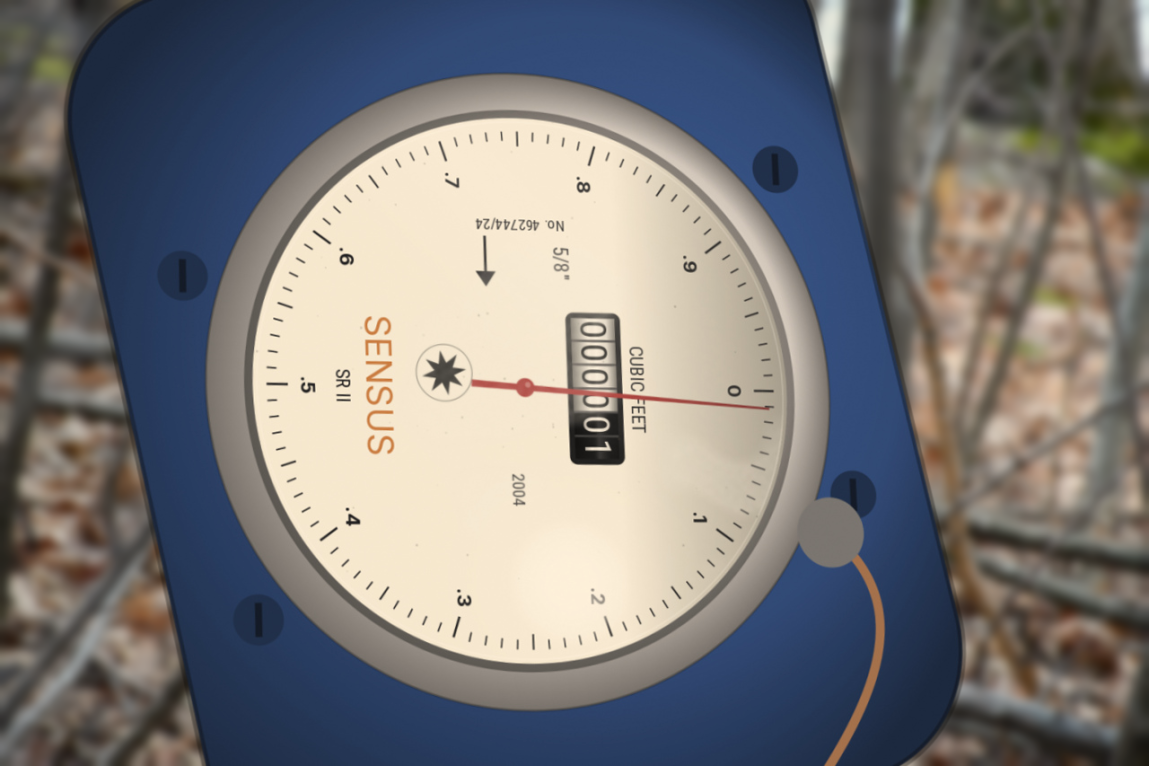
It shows value=1.01 unit=ft³
